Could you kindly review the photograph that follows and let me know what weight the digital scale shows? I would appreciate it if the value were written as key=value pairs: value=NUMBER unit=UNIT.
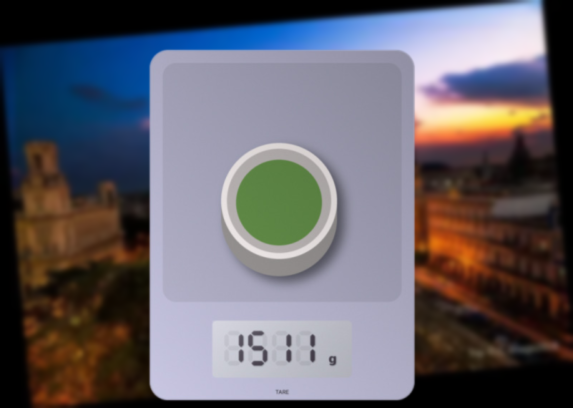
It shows value=1511 unit=g
